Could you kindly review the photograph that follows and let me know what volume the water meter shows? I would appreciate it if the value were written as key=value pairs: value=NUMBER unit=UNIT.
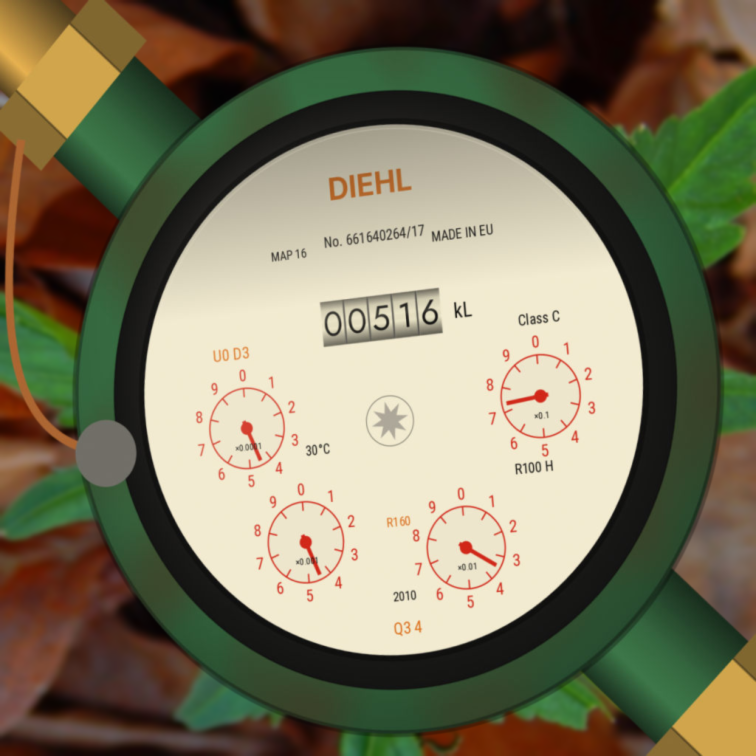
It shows value=516.7344 unit=kL
